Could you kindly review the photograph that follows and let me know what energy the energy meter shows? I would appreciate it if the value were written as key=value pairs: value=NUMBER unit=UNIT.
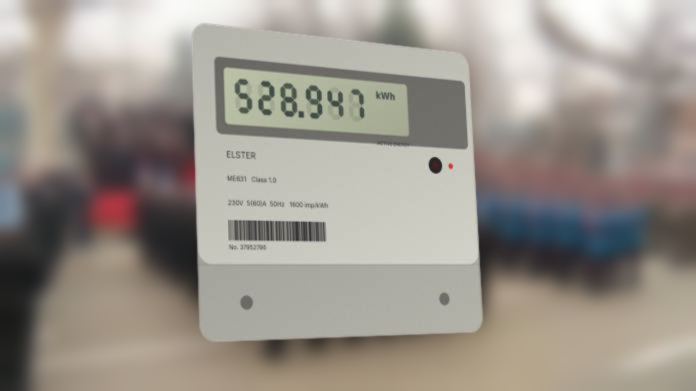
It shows value=528.947 unit=kWh
